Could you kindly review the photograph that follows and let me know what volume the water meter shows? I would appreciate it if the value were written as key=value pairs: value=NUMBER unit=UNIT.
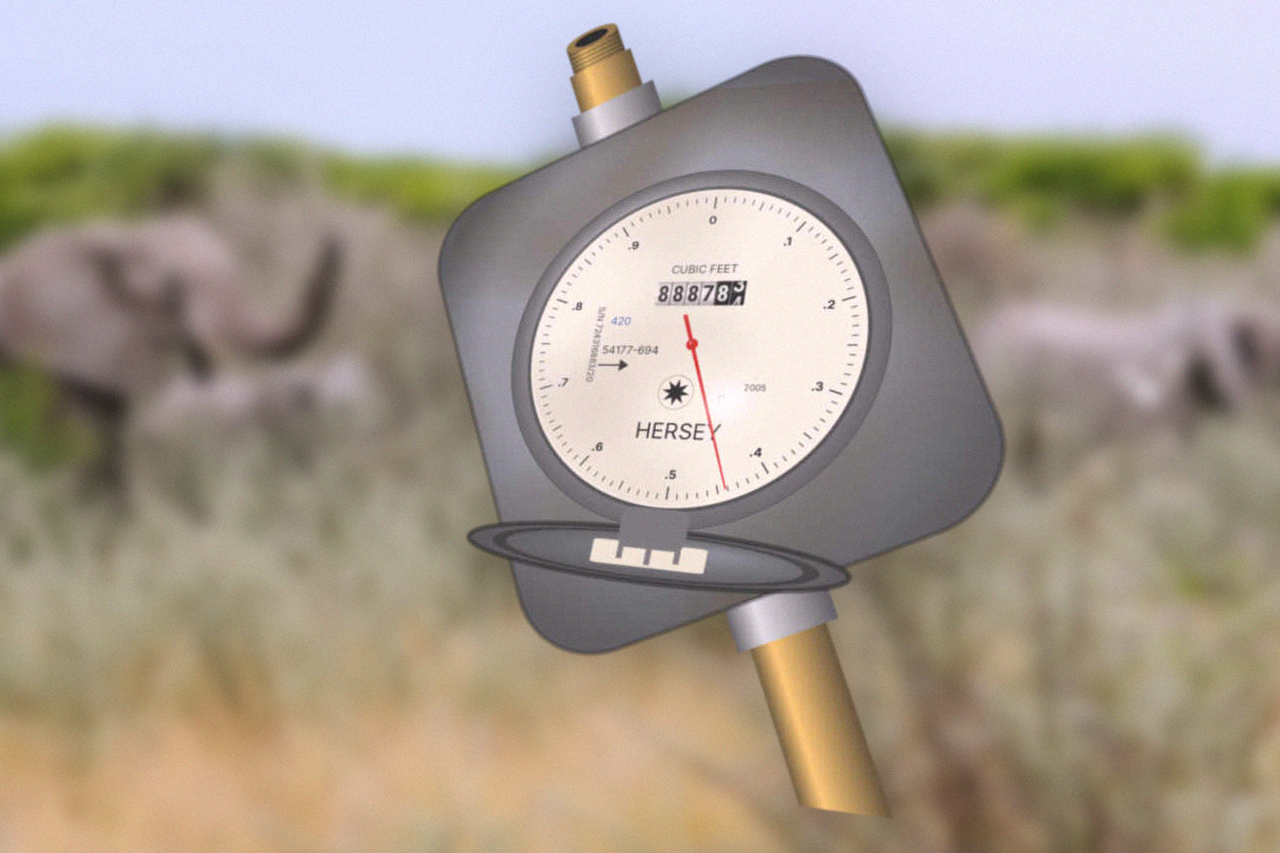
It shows value=888783.44 unit=ft³
